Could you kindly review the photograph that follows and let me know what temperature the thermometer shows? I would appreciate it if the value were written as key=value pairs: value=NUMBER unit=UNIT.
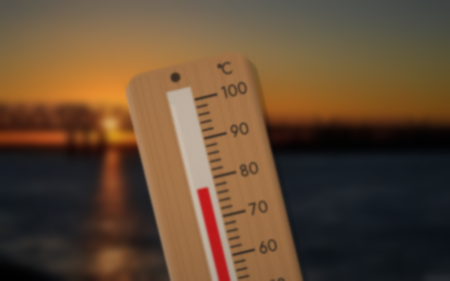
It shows value=78 unit=°C
